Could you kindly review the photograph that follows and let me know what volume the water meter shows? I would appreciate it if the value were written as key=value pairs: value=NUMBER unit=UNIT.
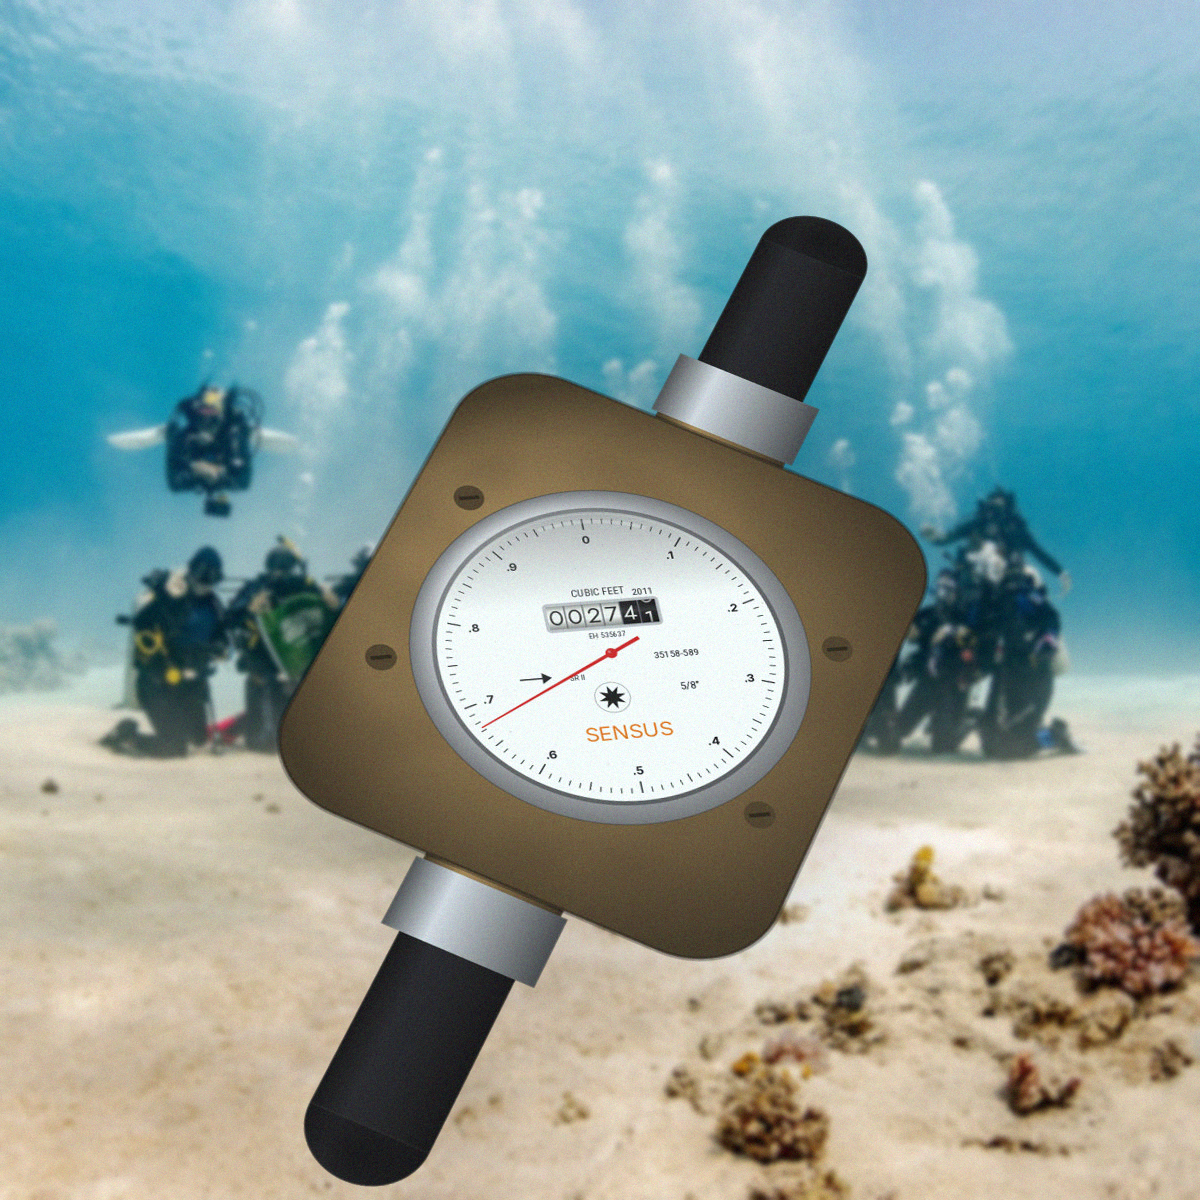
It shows value=2740.67 unit=ft³
